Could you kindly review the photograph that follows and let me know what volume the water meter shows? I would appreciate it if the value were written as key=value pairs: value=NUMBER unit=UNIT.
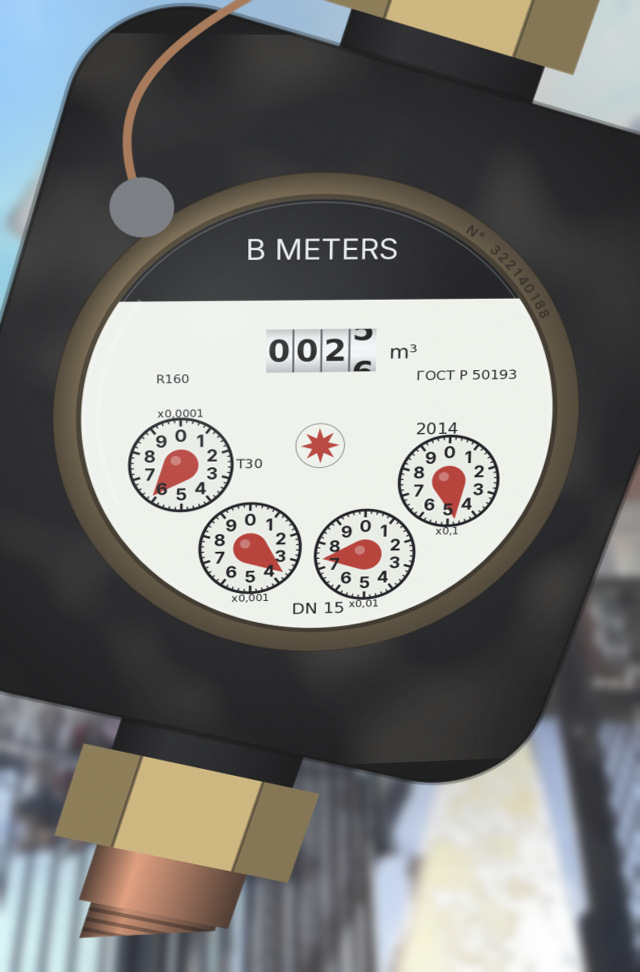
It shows value=25.4736 unit=m³
